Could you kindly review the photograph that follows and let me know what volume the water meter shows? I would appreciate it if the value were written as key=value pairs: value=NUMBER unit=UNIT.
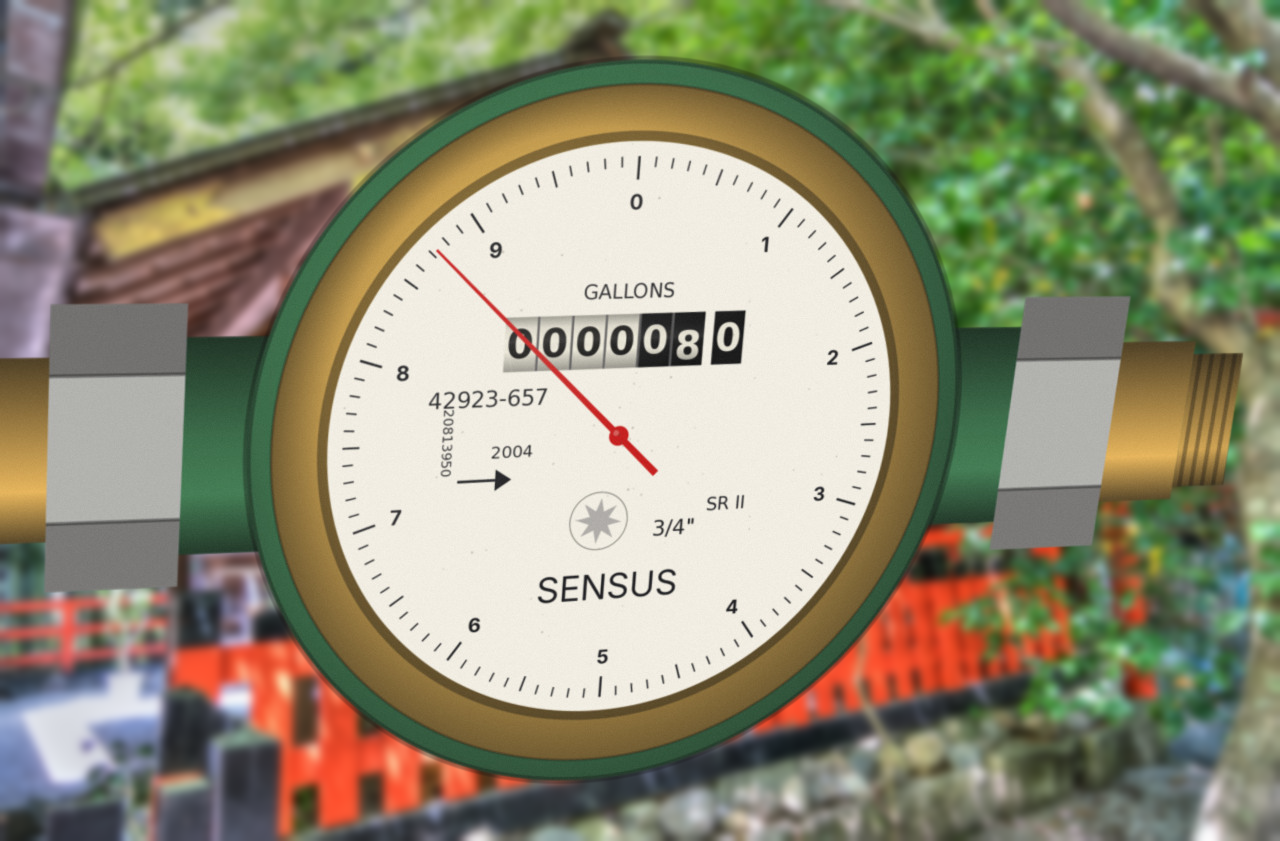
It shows value=78.7 unit=gal
